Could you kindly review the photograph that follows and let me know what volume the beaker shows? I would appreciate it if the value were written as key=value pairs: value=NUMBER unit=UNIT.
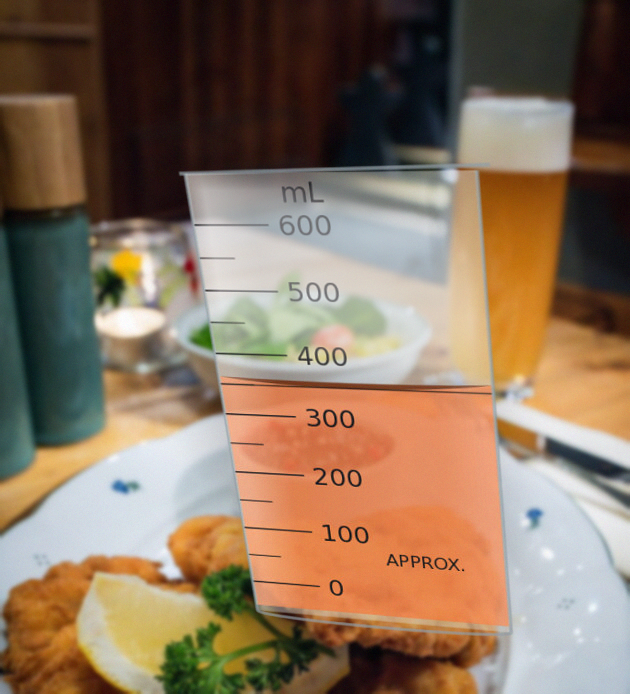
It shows value=350 unit=mL
